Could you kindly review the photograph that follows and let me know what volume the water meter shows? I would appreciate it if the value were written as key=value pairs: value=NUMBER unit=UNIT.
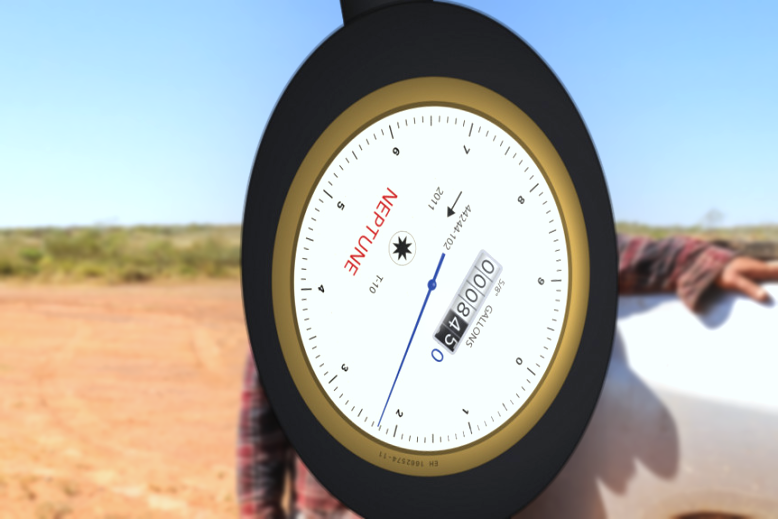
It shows value=8452.2 unit=gal
